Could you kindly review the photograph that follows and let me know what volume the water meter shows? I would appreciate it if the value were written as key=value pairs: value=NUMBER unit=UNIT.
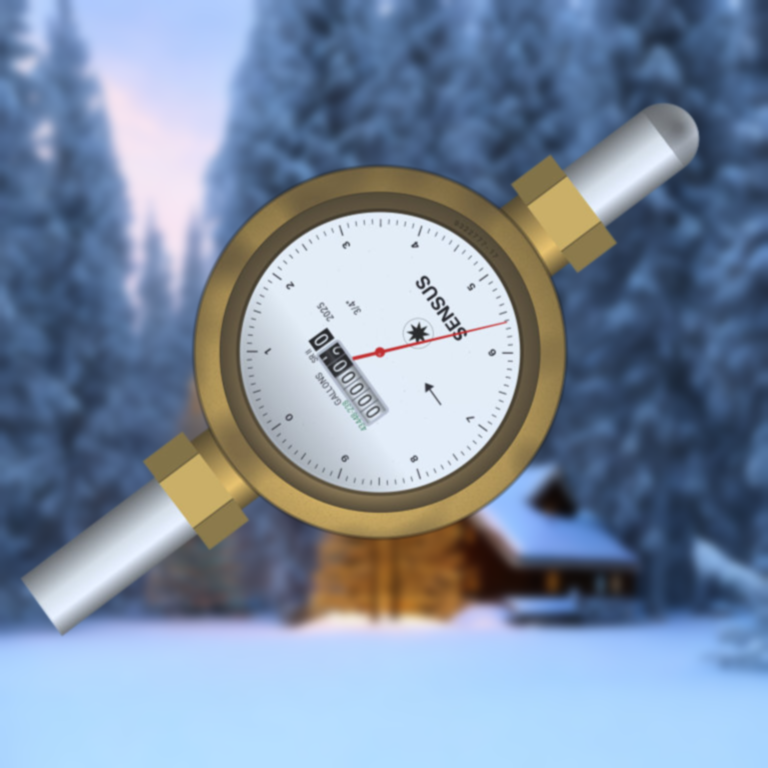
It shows value=15.6 unit=gal
